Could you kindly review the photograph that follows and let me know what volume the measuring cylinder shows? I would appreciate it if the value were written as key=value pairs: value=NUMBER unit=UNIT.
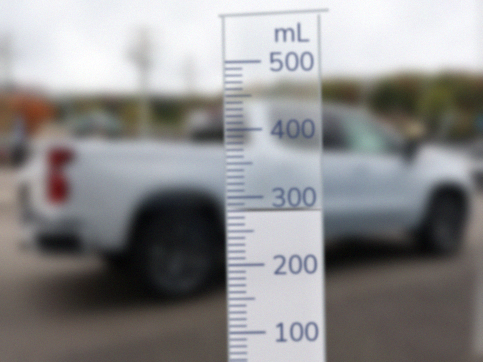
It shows value=280 unit=mL
